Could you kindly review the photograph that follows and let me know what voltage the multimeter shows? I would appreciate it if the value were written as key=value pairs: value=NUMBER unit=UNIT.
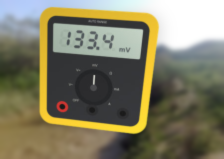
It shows value=133.4 unit=mV
